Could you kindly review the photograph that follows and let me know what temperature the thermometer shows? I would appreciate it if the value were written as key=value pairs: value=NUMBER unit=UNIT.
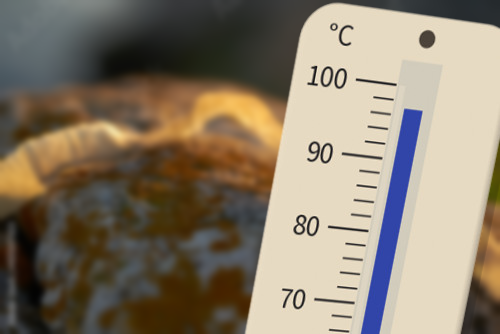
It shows value=97 unit=°C
